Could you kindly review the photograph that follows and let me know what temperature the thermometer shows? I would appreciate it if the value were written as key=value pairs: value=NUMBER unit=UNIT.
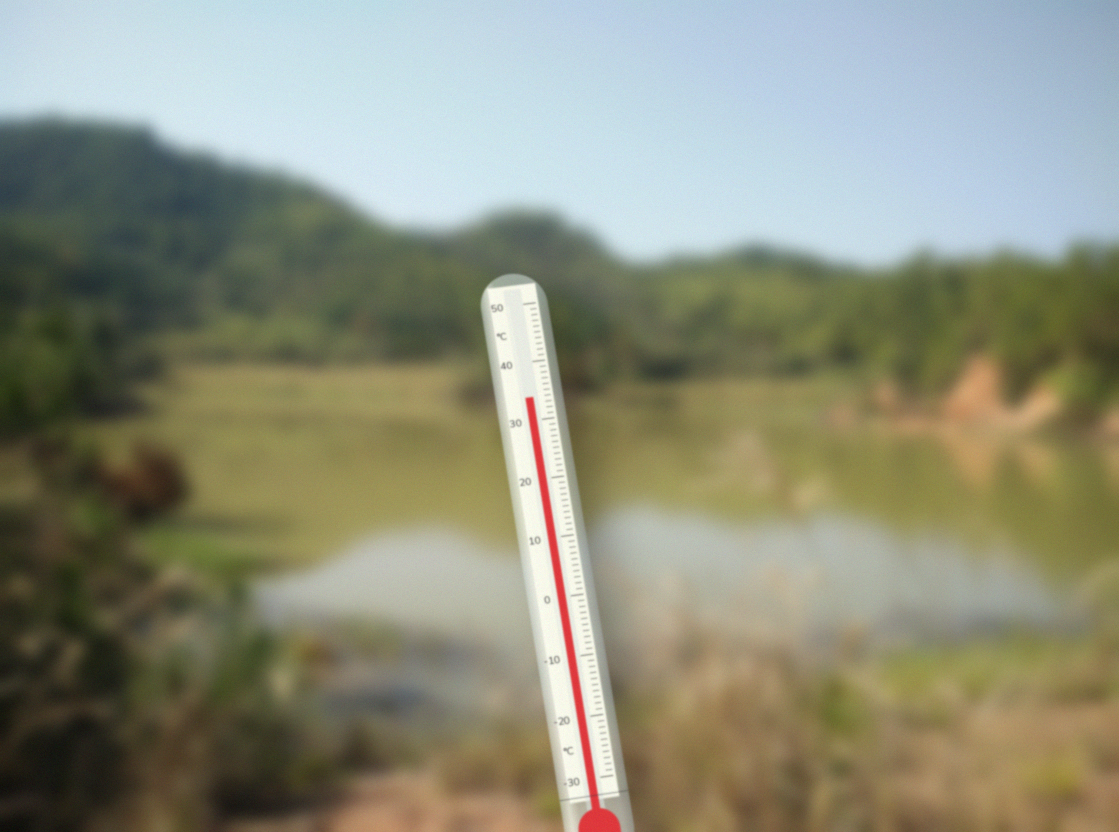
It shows value=34 unit=°C
